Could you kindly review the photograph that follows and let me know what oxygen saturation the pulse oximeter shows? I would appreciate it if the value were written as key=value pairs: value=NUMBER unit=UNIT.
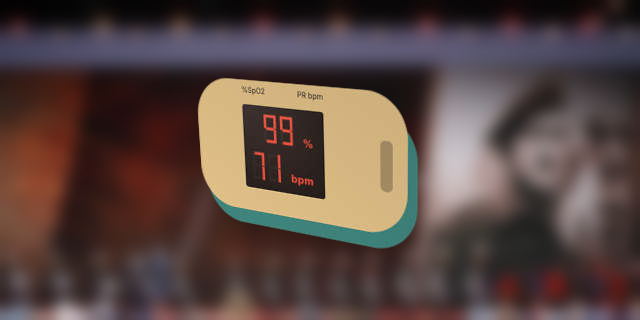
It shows value=99 unit=%
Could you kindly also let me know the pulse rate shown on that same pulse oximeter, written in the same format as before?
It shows value=71 unit=bpm
